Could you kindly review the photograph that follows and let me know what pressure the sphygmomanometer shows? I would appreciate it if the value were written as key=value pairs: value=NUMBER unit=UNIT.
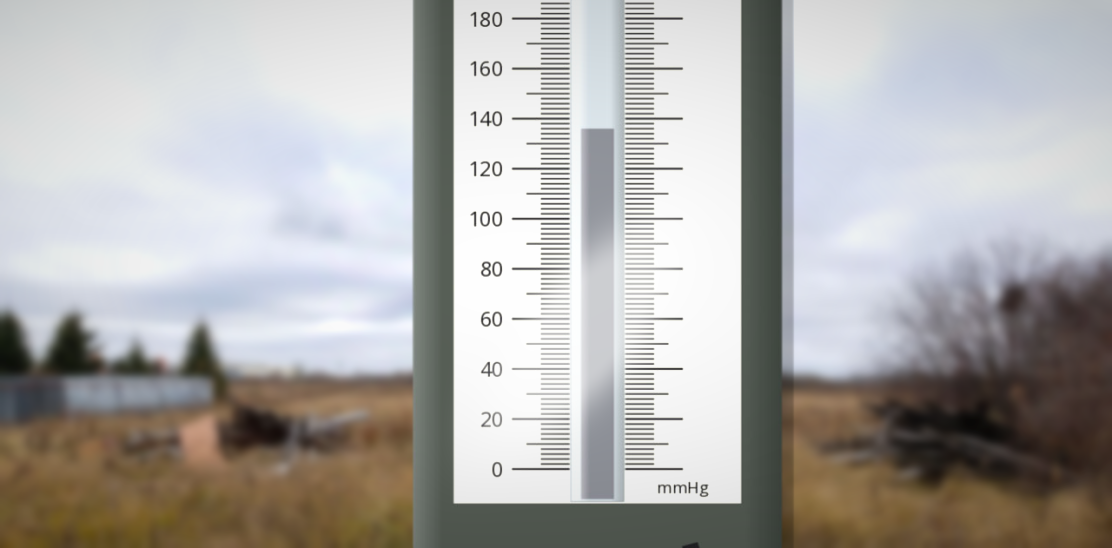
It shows value=136 unit=mmHg
